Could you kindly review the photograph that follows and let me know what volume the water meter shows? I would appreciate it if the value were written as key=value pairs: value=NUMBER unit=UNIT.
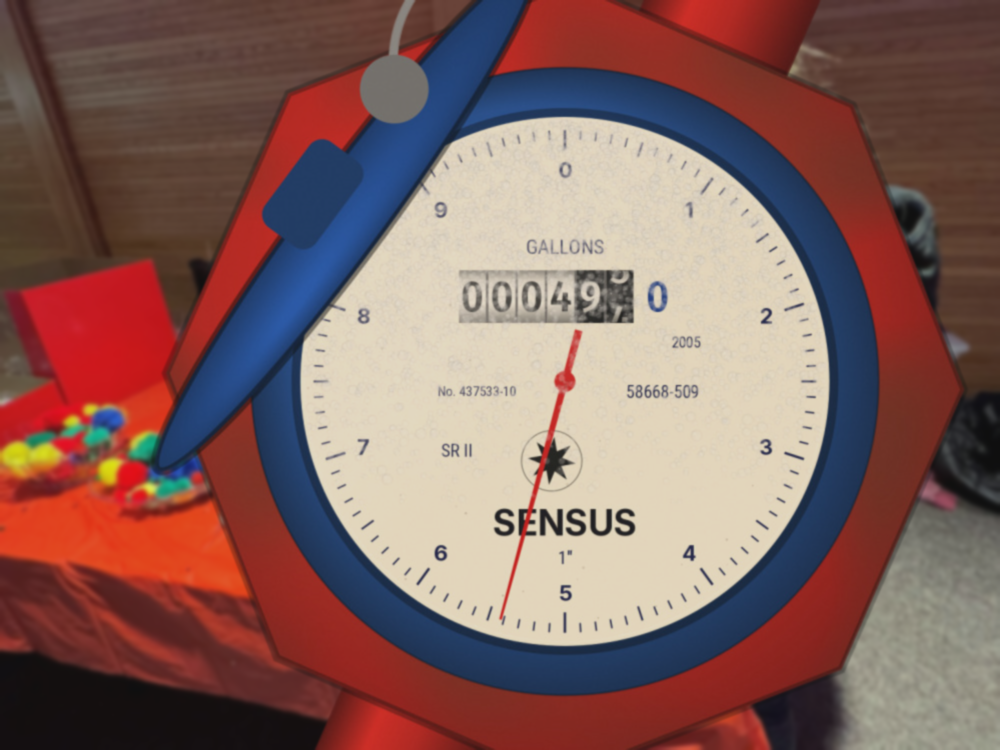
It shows value=4935.4 unit=gal
